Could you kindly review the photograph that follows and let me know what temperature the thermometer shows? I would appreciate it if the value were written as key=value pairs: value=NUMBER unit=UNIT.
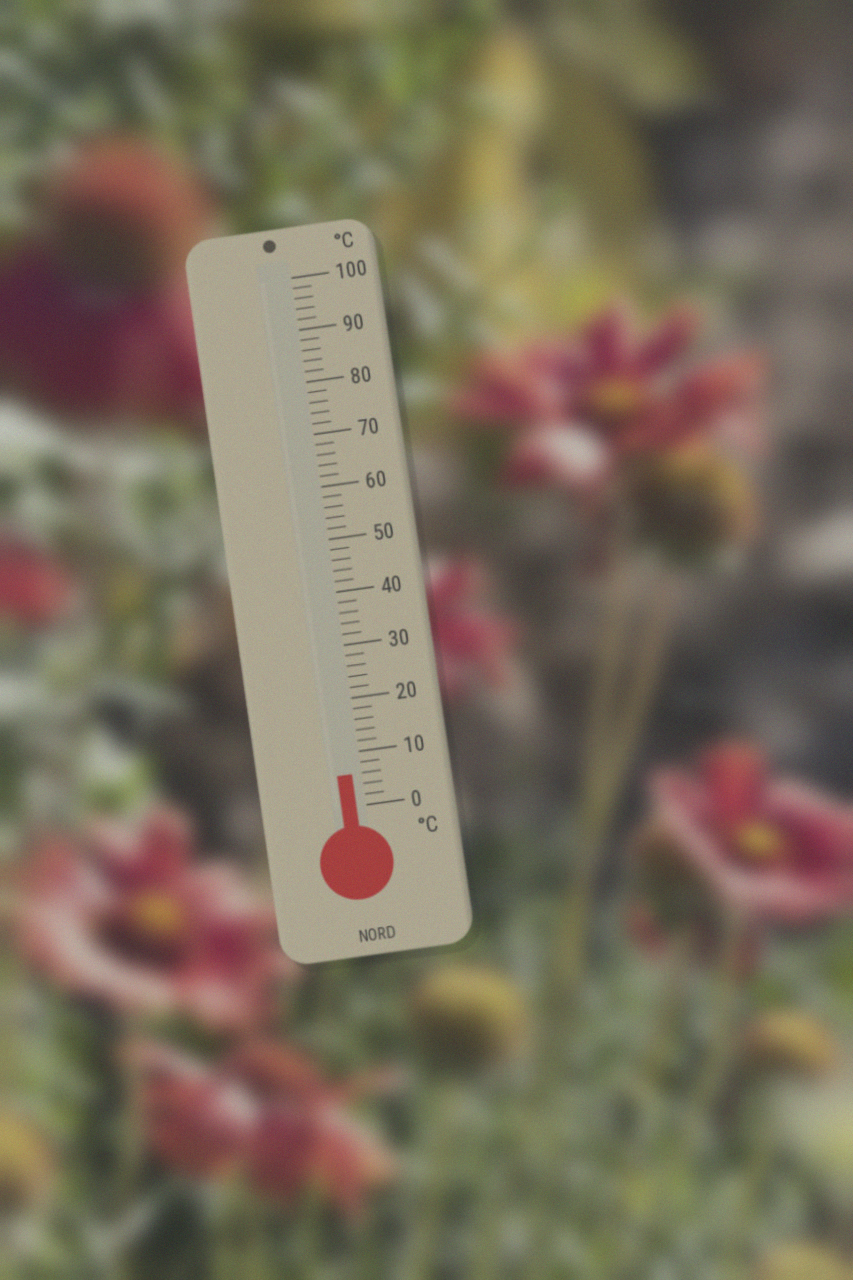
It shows value=6 unit=°C
